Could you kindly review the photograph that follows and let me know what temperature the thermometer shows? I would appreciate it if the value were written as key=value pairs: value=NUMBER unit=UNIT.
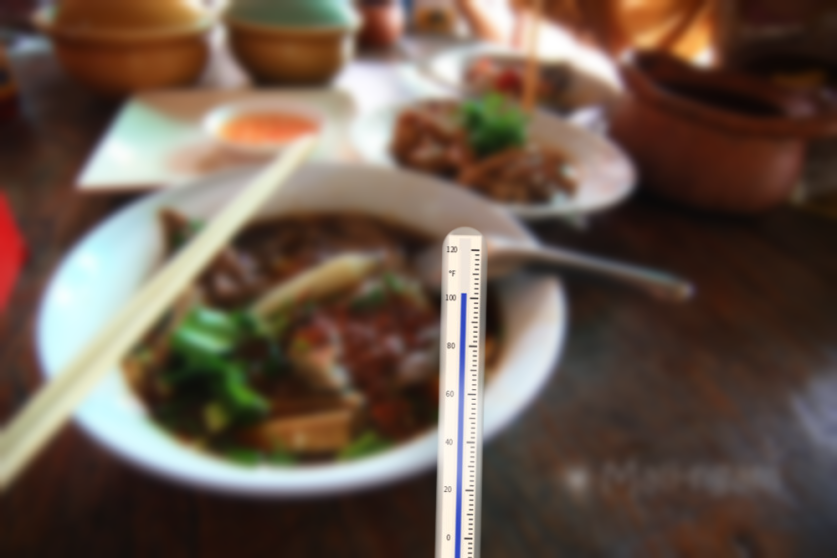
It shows value=102 unit=°F
